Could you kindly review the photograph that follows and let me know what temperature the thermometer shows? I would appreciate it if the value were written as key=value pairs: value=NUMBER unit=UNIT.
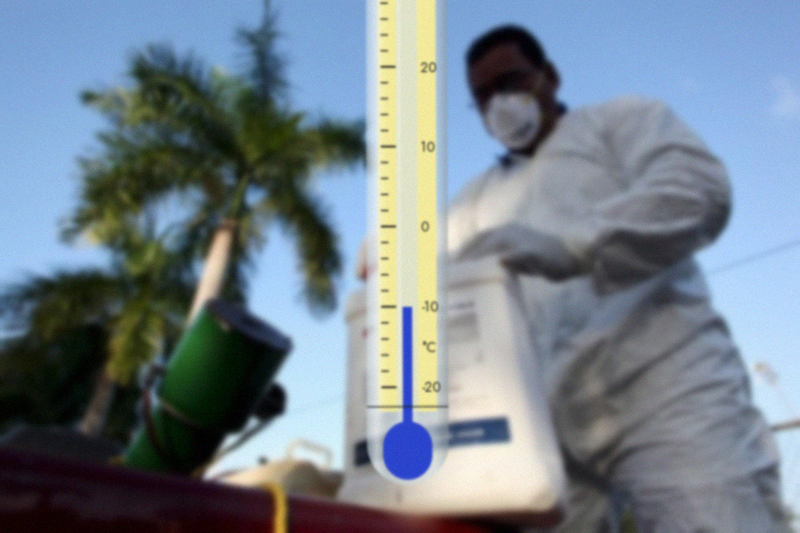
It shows value=-10 unit=°C
